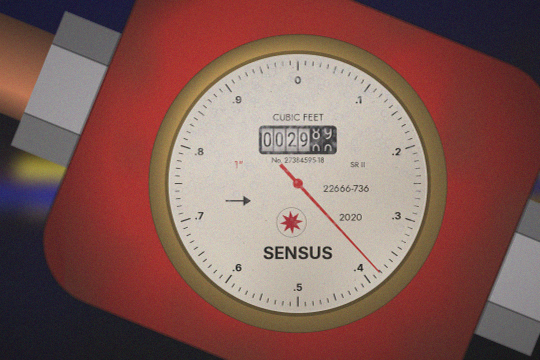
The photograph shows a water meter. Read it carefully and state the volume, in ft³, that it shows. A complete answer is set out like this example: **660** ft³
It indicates **2989.38** ft³
